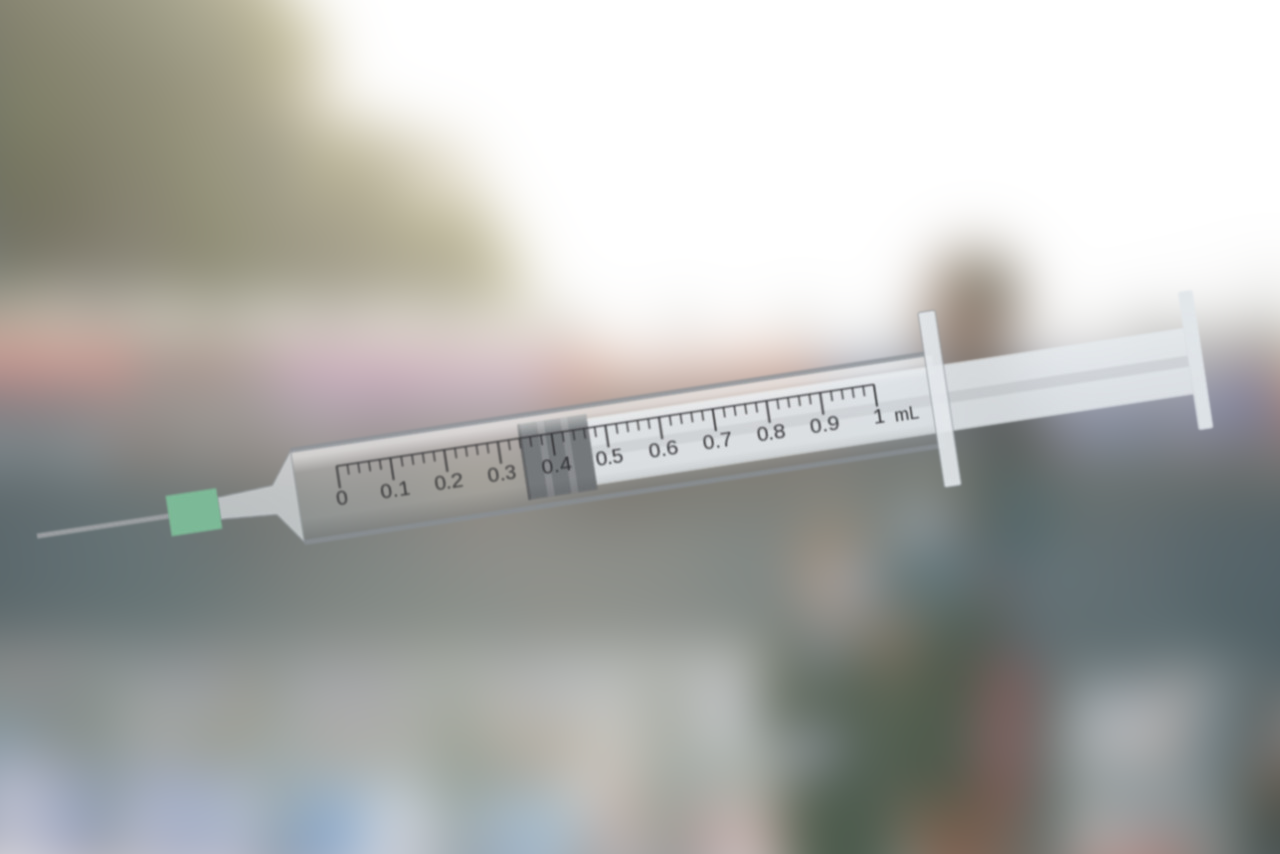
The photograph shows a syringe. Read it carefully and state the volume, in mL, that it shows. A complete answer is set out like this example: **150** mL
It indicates **0.34** mL
